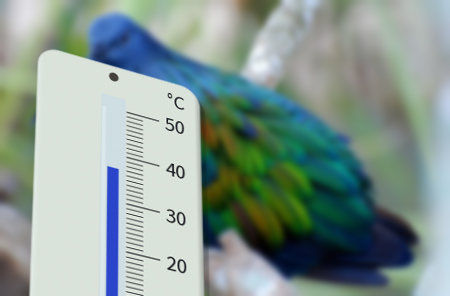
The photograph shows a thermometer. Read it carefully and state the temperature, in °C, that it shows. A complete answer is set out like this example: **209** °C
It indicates **37** °C
